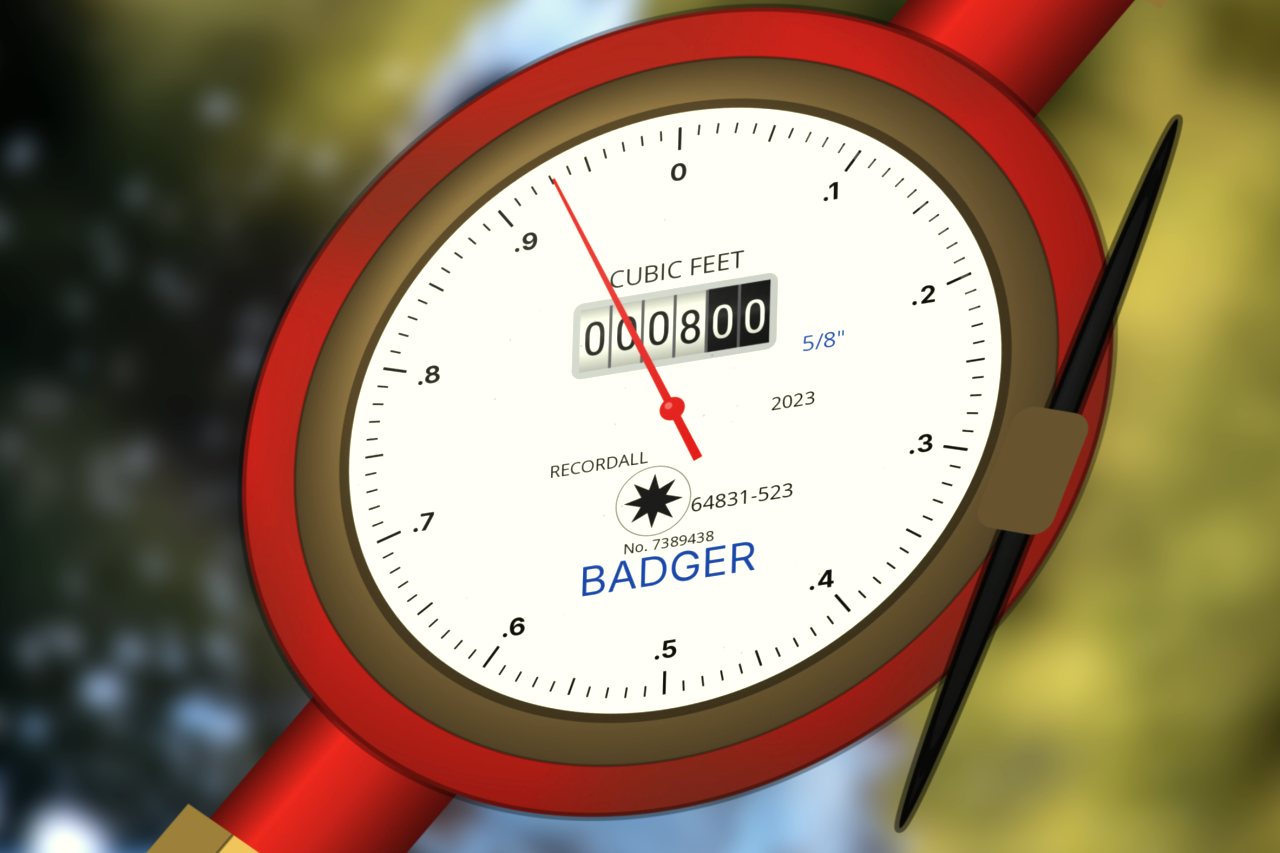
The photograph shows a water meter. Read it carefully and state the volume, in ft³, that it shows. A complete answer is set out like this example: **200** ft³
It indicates **799.93** ft³
